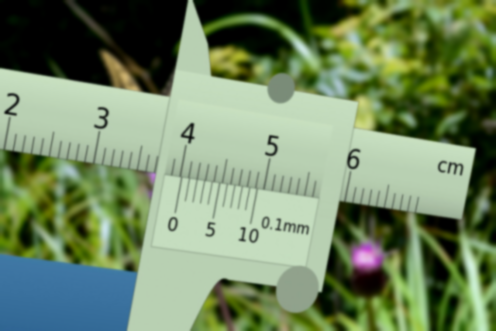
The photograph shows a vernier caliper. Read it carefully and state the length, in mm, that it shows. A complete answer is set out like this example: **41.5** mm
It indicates **40.2** mm
